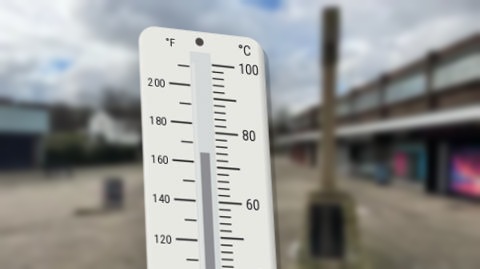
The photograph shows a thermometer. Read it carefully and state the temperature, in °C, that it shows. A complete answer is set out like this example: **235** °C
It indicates **74** °C
